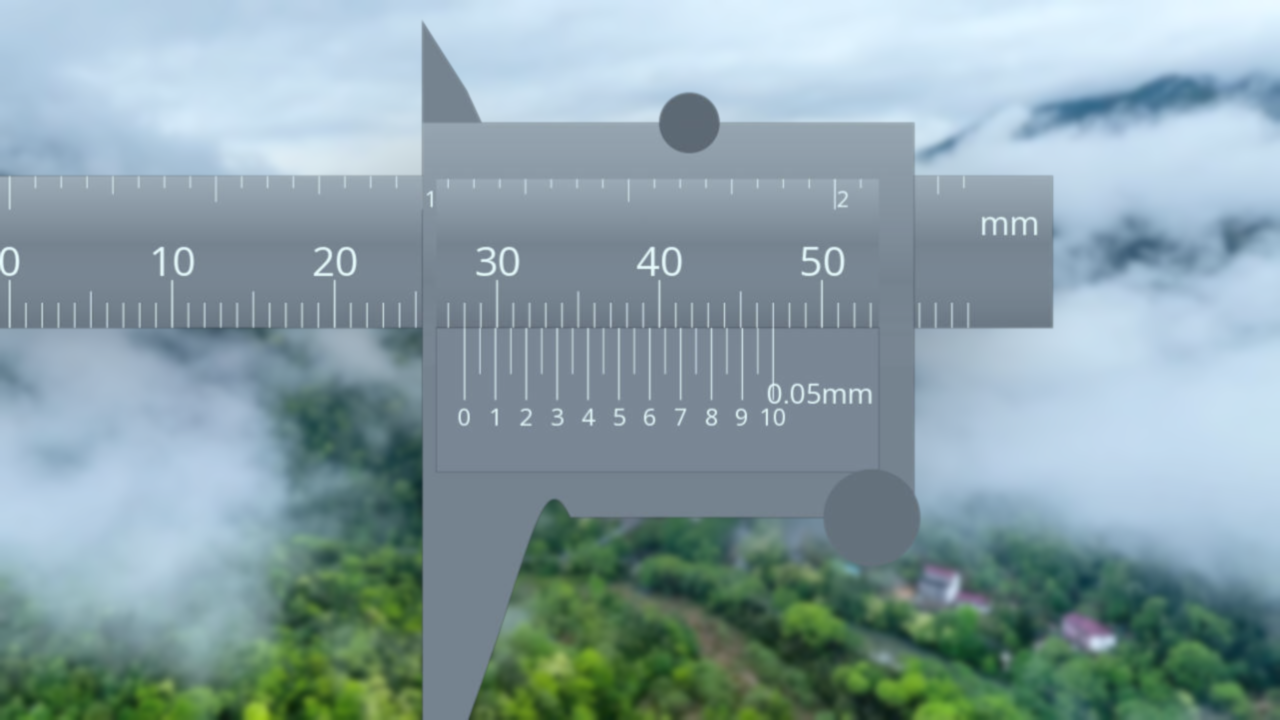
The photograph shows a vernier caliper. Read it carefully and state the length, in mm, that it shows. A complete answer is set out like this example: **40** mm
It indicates **28.0** mm
